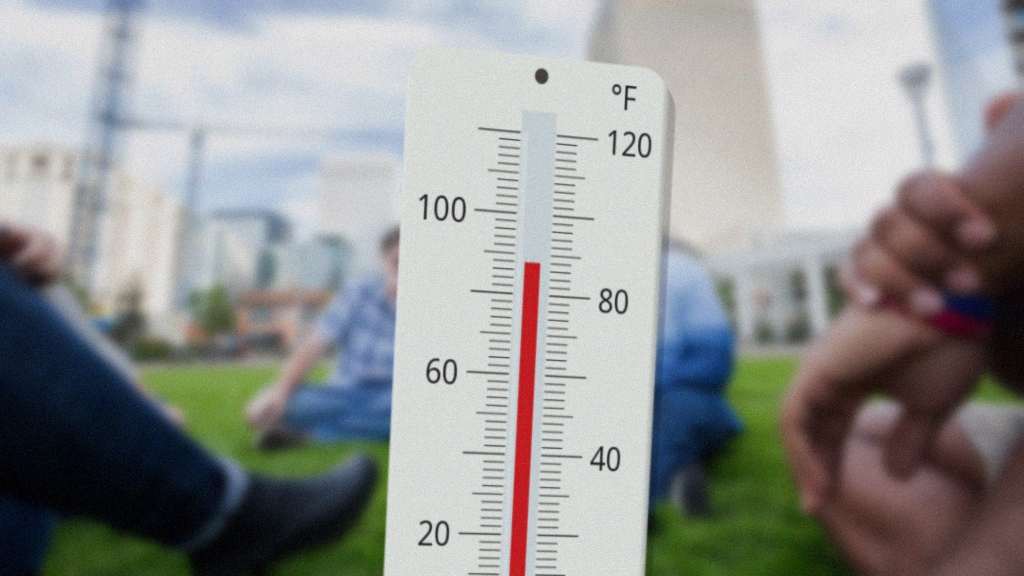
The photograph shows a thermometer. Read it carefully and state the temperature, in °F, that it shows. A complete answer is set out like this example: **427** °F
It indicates **88** °F
